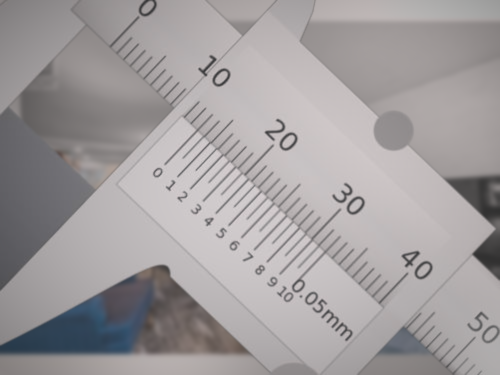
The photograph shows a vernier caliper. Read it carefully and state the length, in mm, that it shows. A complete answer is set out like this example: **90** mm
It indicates **13.0** mm
